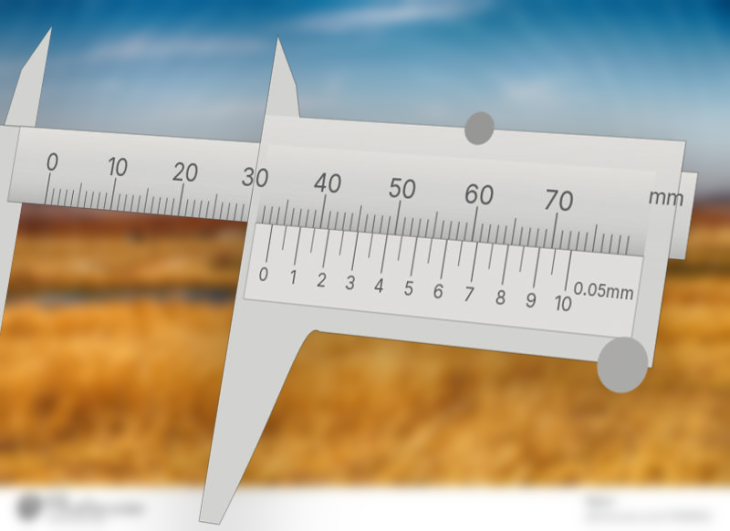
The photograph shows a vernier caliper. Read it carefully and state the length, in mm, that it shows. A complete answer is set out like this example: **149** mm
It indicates **33.4** mm
